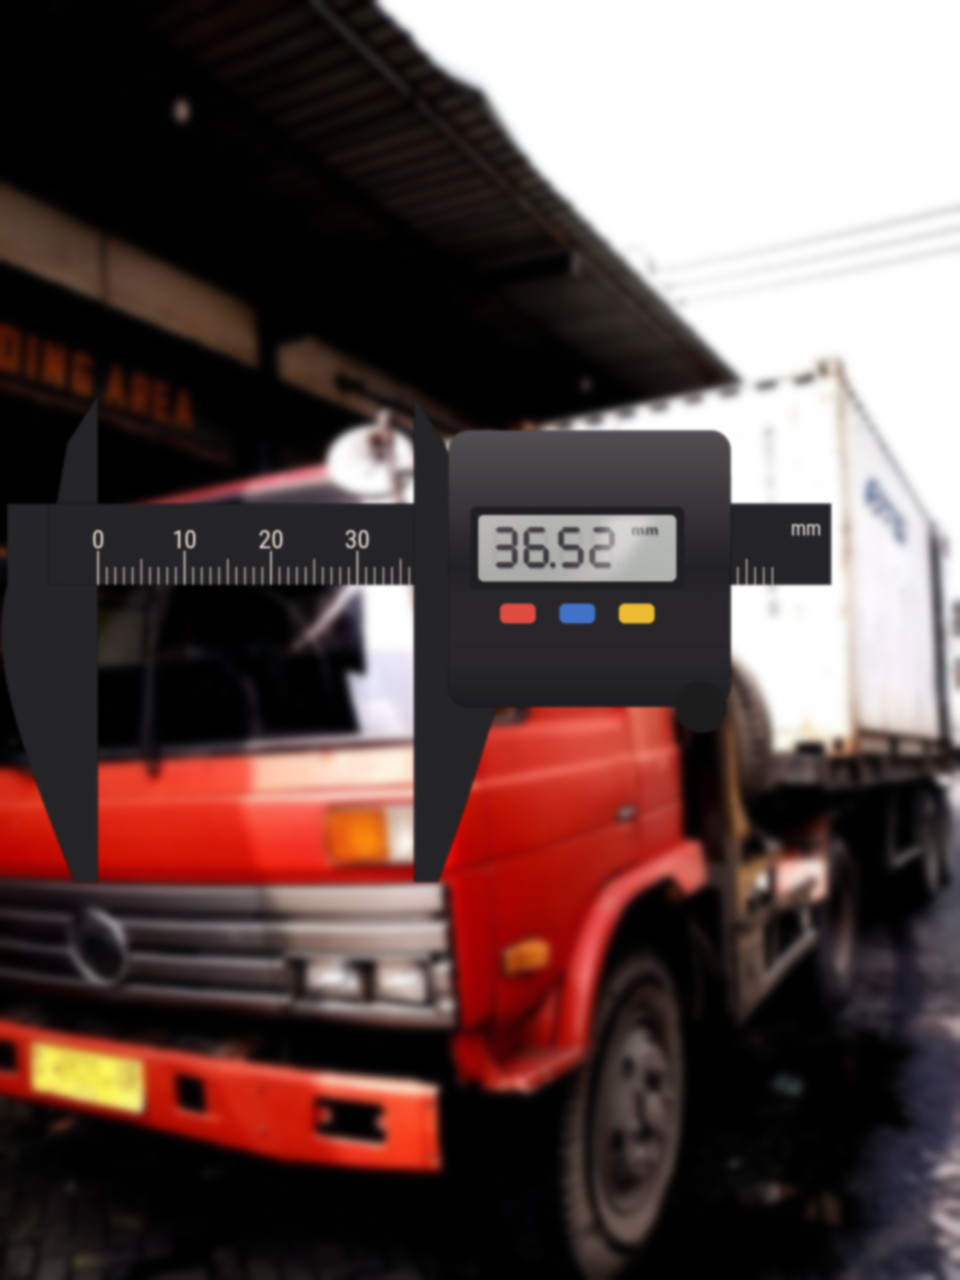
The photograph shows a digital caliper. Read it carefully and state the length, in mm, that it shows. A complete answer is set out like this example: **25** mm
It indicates **36.52** mm
